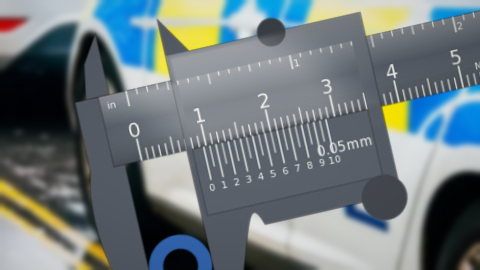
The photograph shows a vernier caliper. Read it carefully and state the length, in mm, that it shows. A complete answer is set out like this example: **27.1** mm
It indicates **9.6** mm
